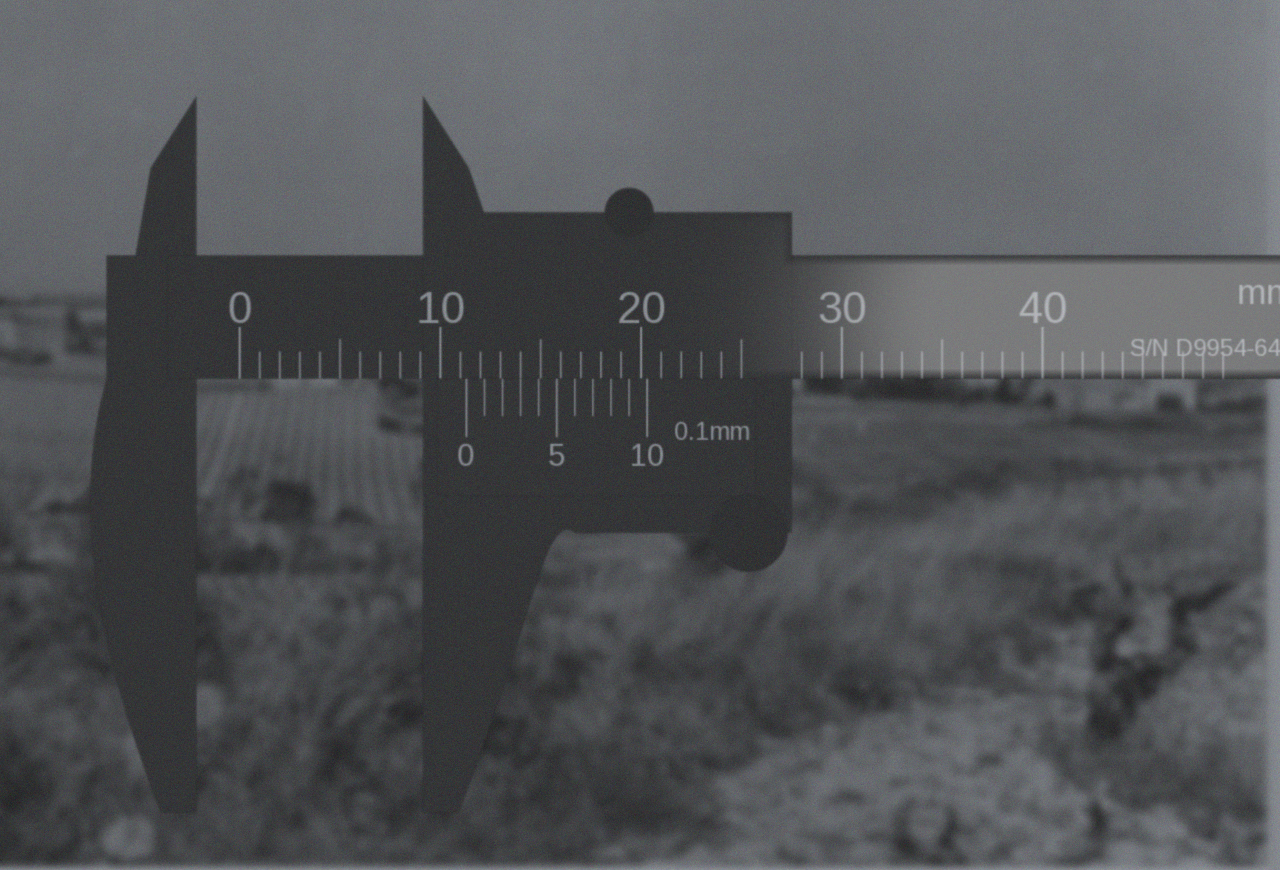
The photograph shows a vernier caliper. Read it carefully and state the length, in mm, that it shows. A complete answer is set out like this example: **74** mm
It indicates **11.3** mm
